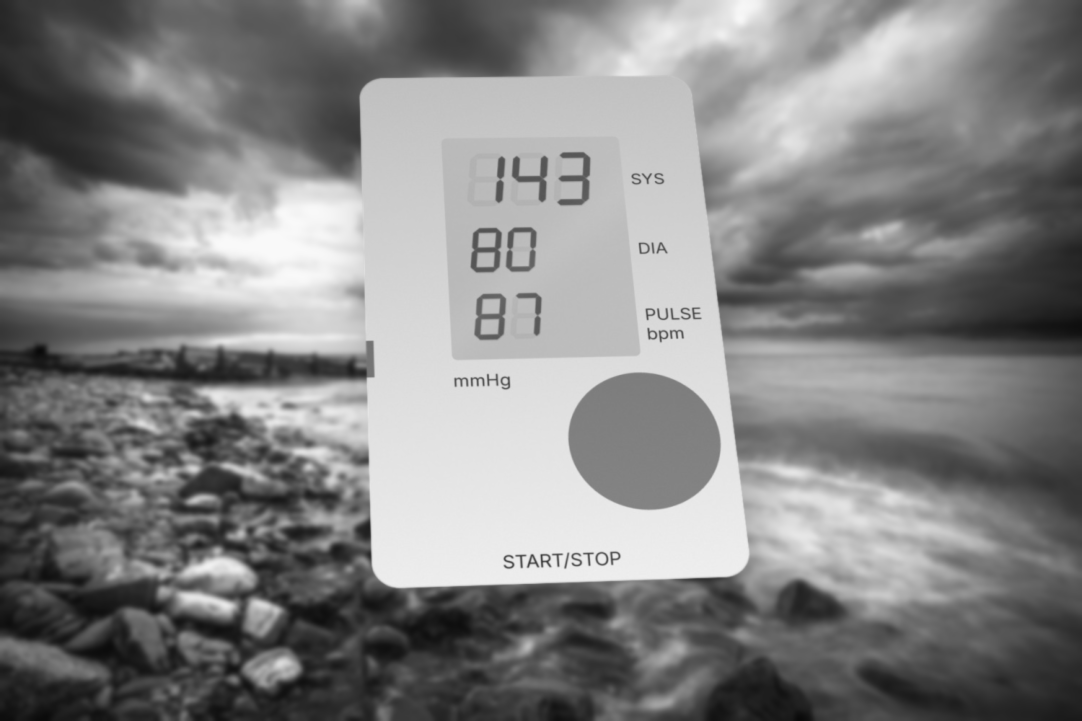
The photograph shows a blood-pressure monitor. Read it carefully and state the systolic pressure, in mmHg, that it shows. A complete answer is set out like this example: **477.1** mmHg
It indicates **143** mmHg
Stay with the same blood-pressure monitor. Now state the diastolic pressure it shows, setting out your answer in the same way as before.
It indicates **80** mmHg
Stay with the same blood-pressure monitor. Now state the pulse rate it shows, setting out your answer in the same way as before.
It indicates **87** bpm
